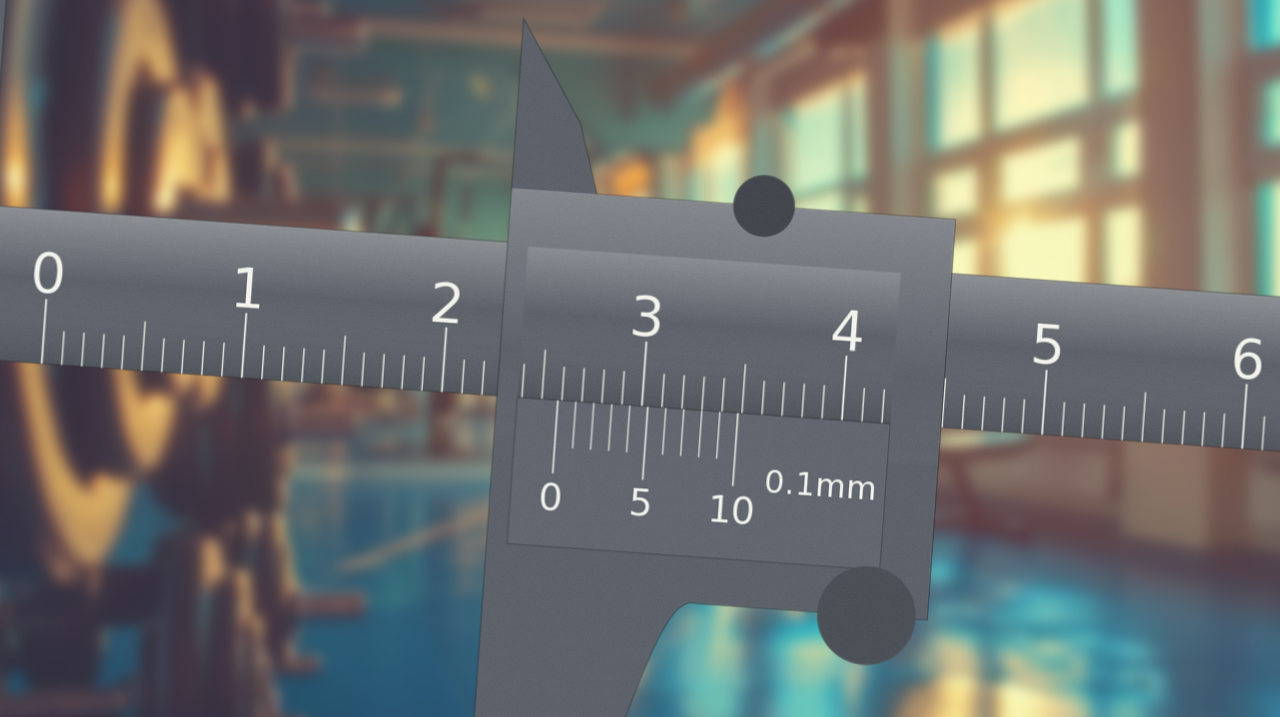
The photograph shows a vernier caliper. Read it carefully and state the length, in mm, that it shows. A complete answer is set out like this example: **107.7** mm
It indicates **25.8** mm
